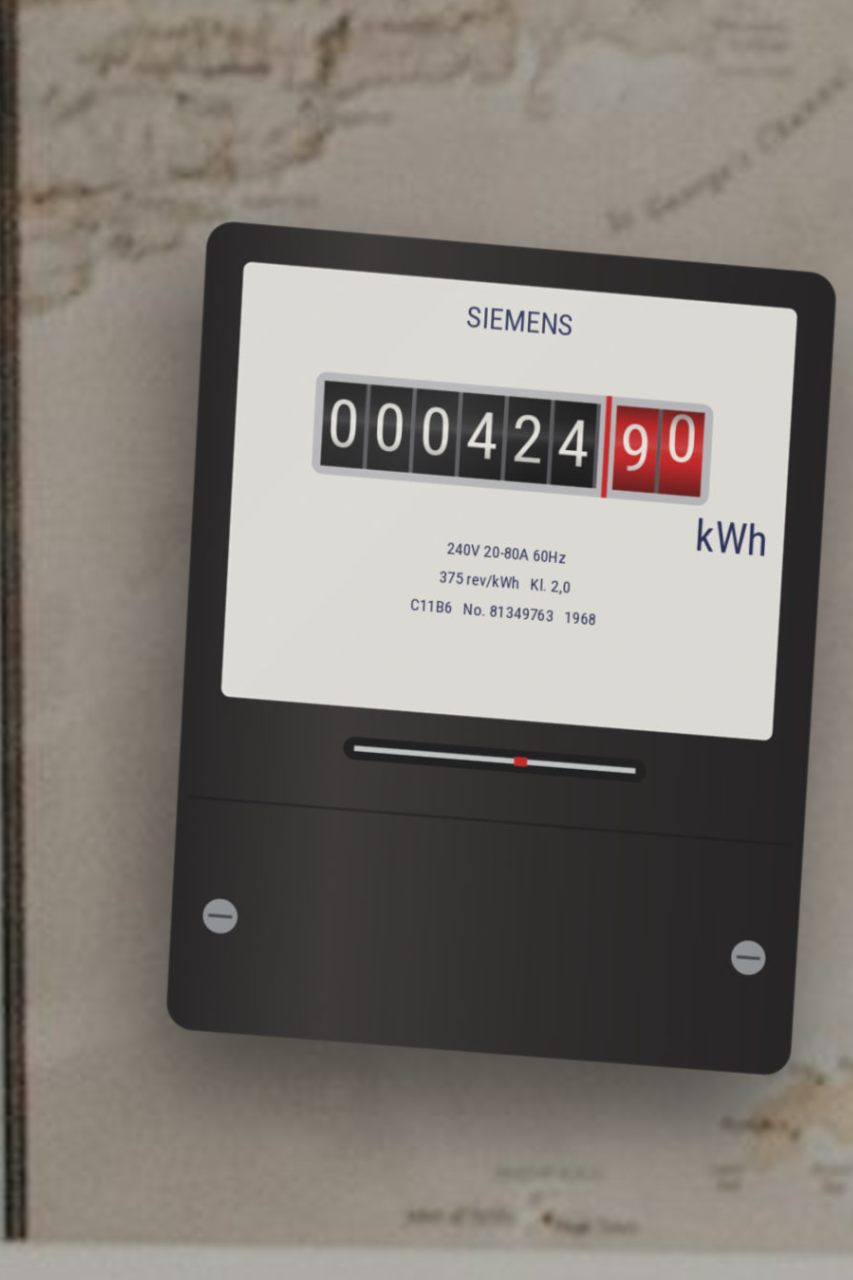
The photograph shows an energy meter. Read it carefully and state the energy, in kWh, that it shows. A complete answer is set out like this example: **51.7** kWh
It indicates **424.90** kWh
